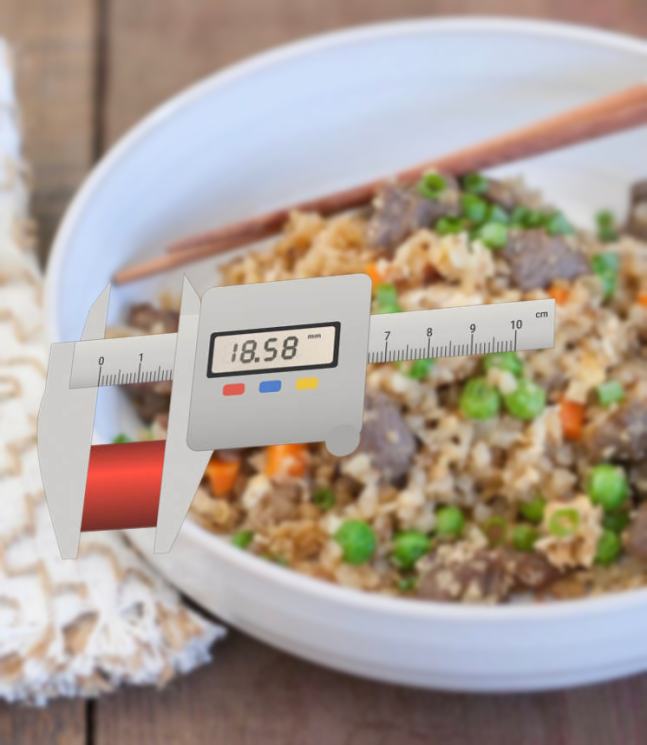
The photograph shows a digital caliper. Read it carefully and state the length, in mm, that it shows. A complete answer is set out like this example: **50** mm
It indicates **18.58** mm
